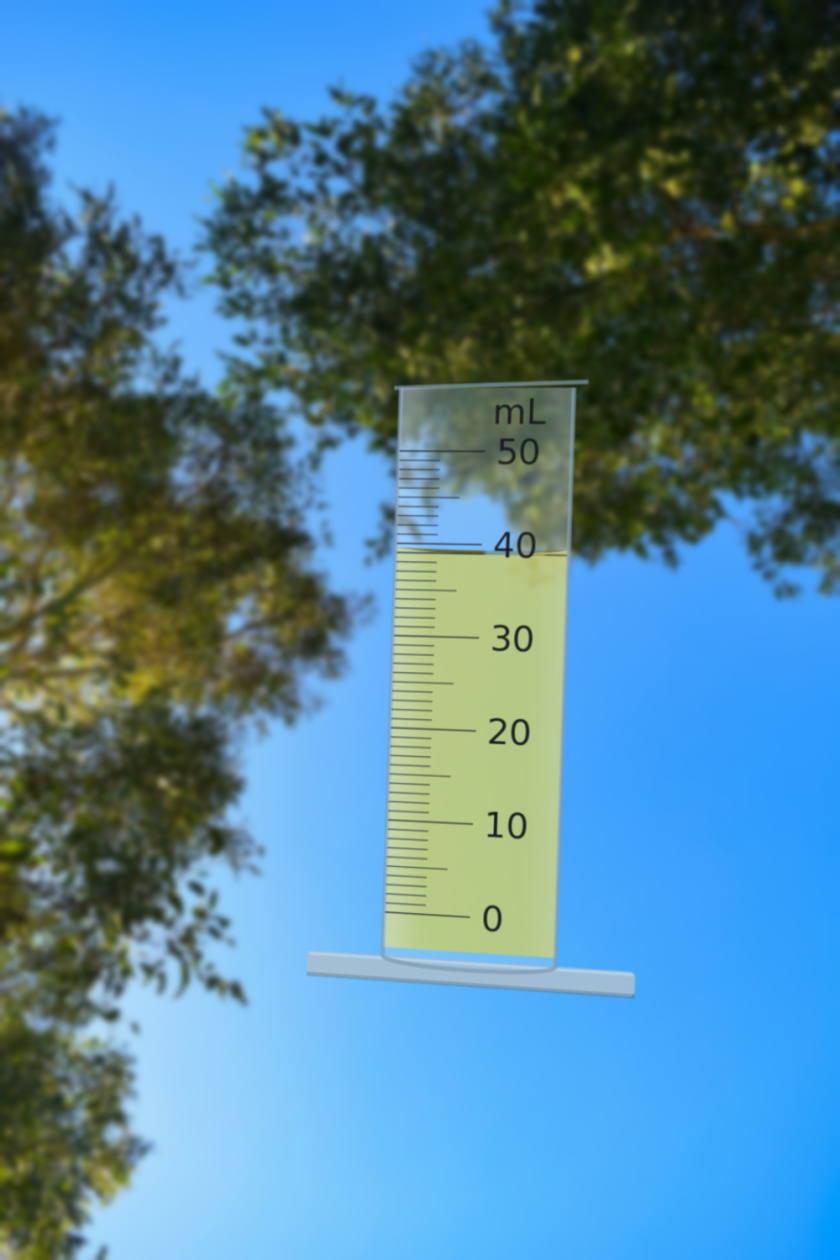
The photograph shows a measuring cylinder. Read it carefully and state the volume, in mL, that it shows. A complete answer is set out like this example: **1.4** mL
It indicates **39** mL
